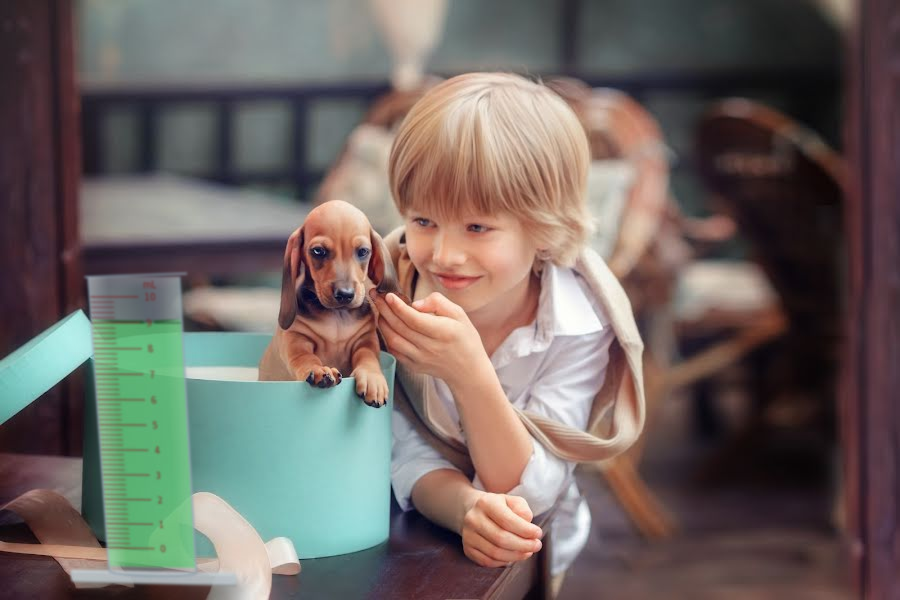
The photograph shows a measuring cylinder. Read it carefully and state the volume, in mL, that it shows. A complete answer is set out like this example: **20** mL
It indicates **9** mL
